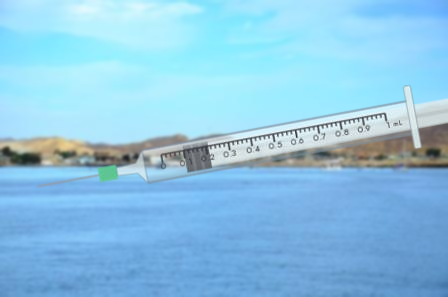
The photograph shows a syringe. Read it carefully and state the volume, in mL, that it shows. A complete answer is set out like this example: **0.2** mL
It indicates **0.1** mL
